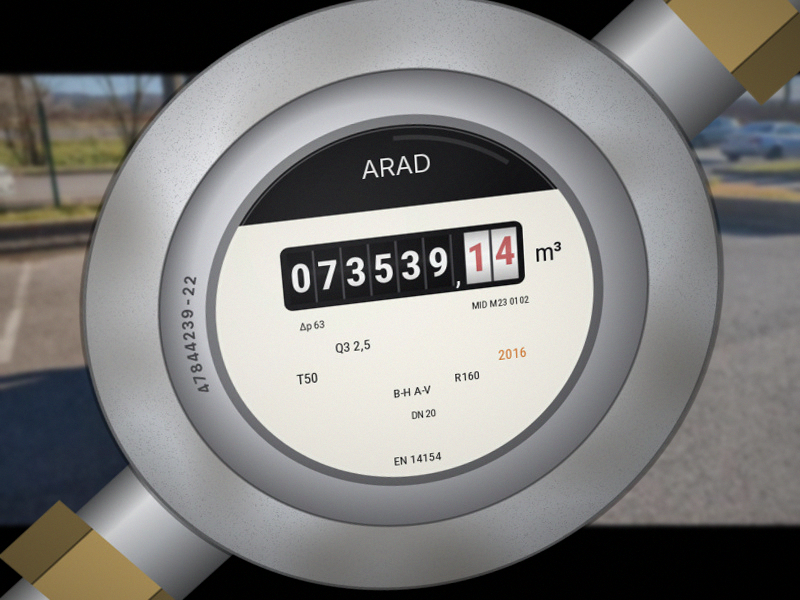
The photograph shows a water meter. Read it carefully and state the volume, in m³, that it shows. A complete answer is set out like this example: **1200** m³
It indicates **73539.14** m³
